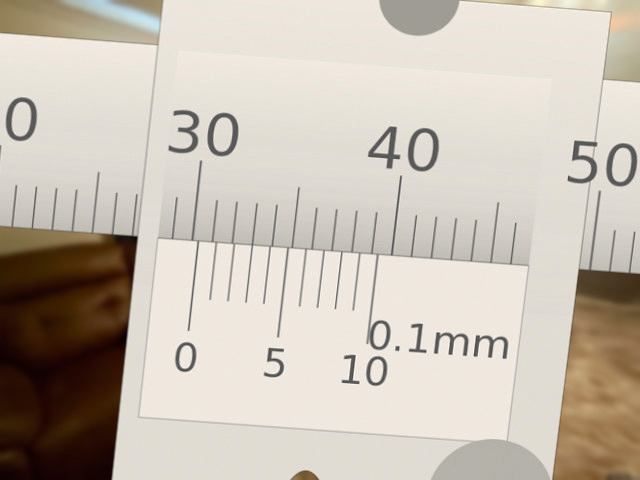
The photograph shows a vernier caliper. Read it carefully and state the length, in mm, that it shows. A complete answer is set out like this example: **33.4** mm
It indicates **30.3** mm
